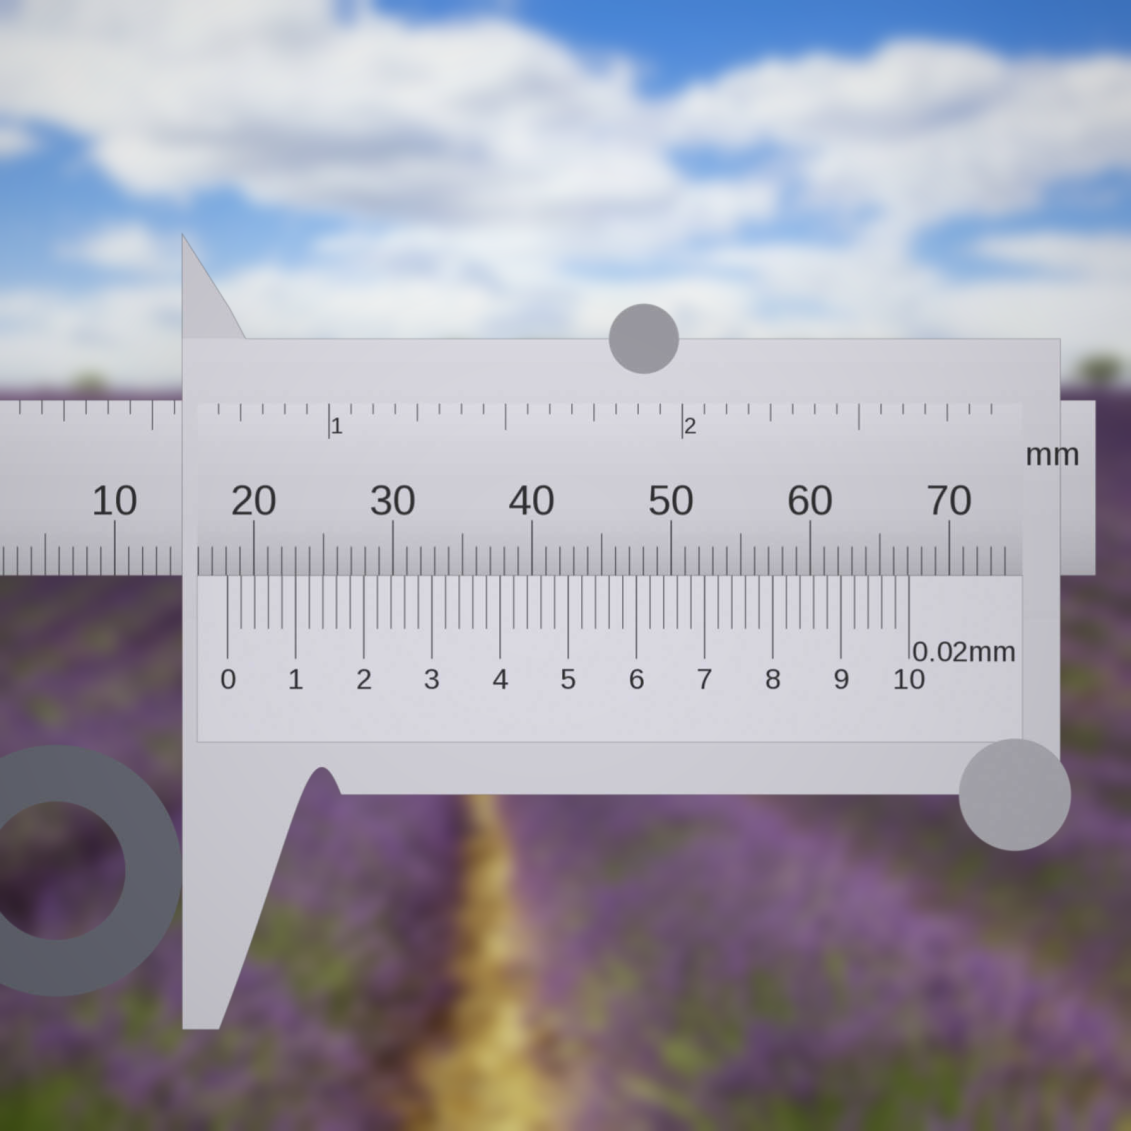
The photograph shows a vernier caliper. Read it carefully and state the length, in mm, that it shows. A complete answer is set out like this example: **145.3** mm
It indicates **18.1** mm
